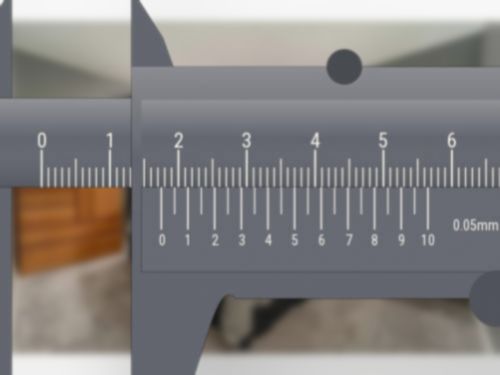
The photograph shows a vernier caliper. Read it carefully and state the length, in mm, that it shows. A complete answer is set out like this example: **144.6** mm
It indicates **17.5** mm
